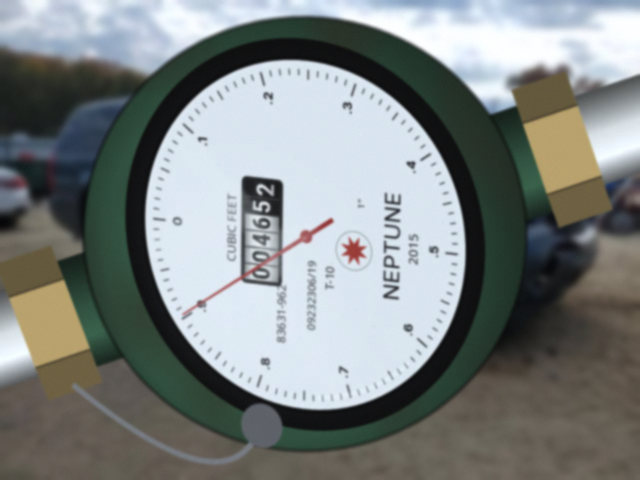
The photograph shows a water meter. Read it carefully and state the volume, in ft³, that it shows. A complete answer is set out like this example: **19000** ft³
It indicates **4651.90** ft³
